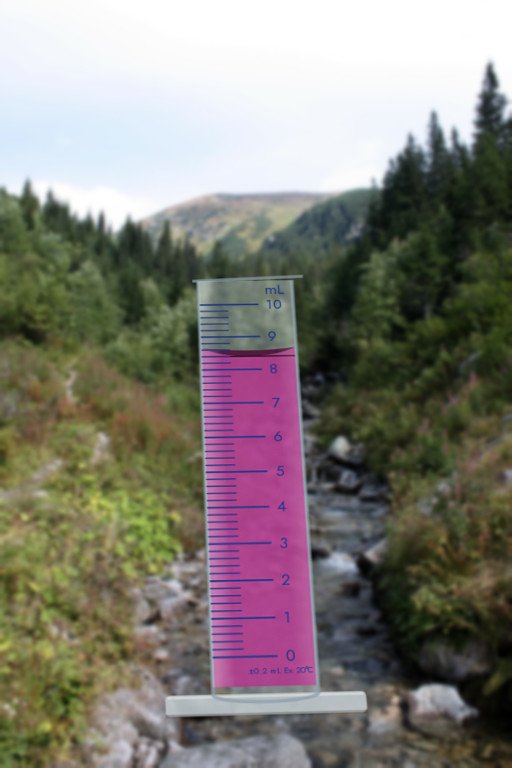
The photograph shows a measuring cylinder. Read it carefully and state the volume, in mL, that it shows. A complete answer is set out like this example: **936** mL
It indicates **8.4** mL
